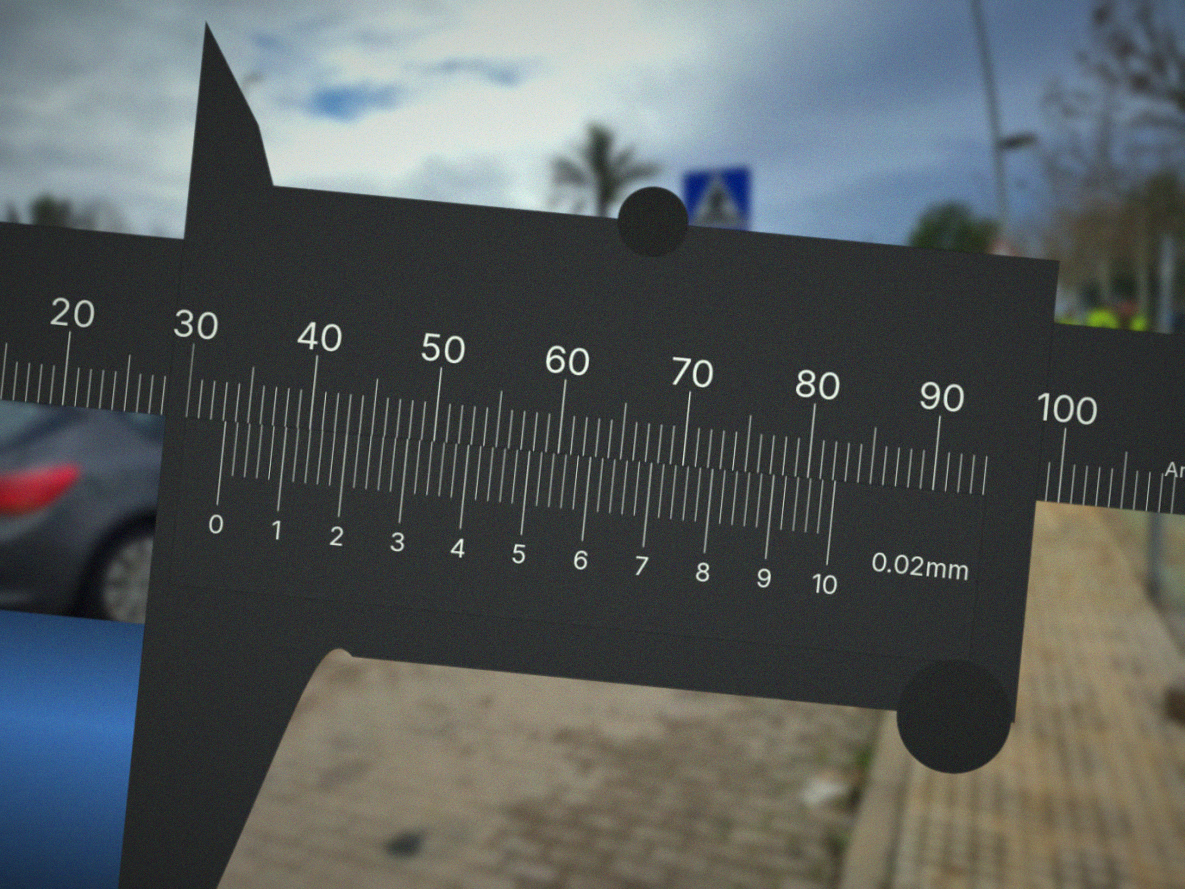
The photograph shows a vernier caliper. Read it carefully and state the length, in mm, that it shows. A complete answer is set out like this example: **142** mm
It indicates **33.2** mm
